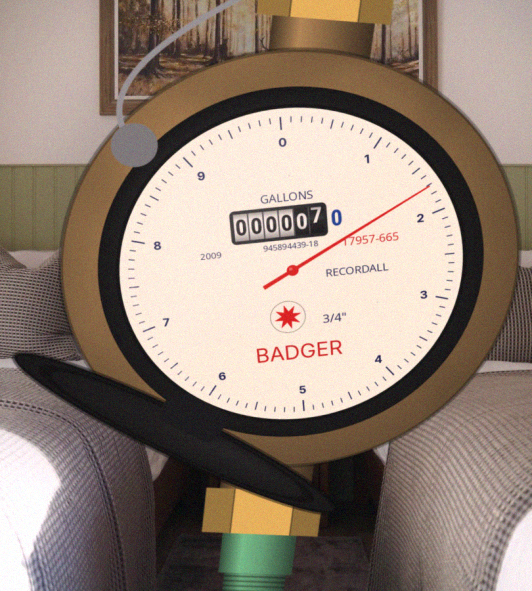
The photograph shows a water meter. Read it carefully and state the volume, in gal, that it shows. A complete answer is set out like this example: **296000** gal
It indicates **71.7** gal
